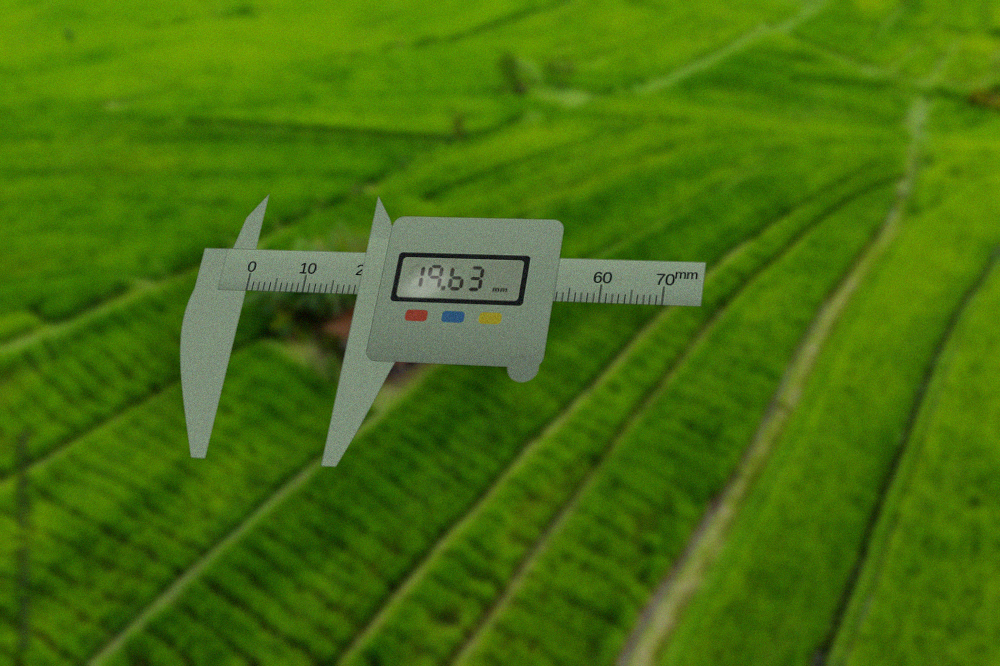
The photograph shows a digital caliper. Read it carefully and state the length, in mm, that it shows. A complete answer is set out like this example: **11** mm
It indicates **19.63** mm
